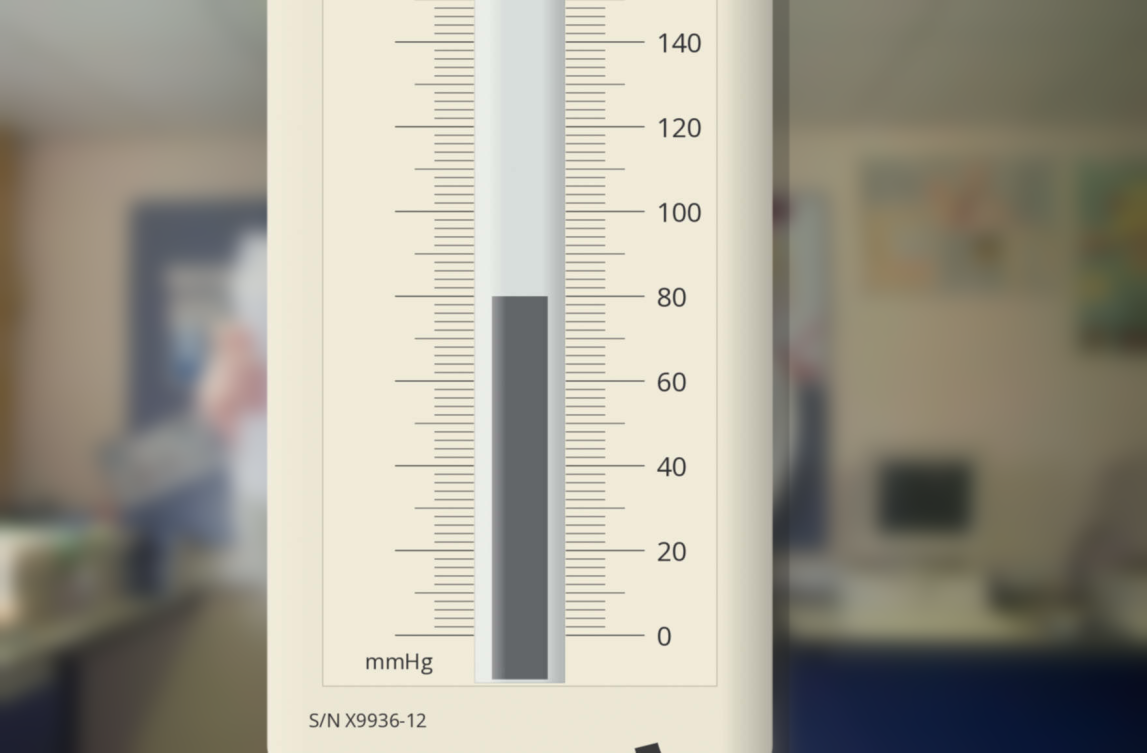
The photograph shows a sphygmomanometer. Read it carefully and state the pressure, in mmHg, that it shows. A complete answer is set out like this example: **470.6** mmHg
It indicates **80** mmHg
